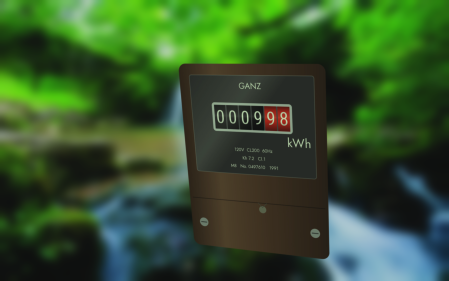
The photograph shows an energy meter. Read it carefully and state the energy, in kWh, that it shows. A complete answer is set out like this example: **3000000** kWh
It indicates **9.98** kWh
